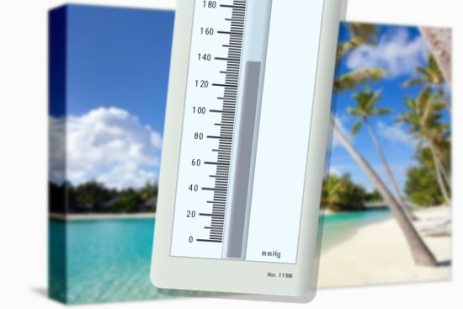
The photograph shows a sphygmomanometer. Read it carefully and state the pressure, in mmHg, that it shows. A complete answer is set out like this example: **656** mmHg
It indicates **140** mmHg
